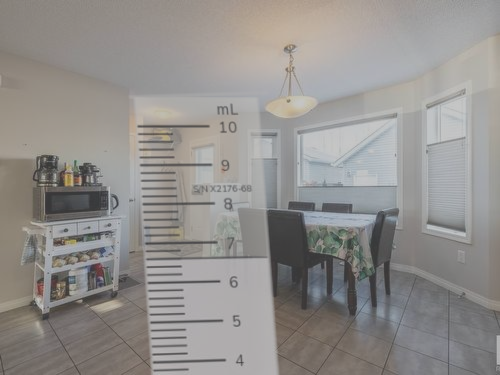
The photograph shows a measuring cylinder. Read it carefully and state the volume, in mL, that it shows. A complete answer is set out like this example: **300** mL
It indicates **6.6** mL
